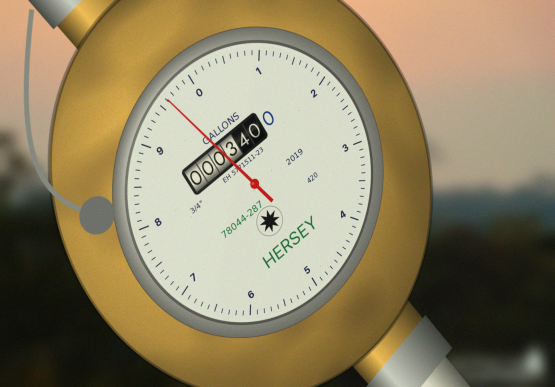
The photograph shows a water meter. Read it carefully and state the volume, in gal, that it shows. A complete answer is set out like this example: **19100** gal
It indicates **3399.6** gal
